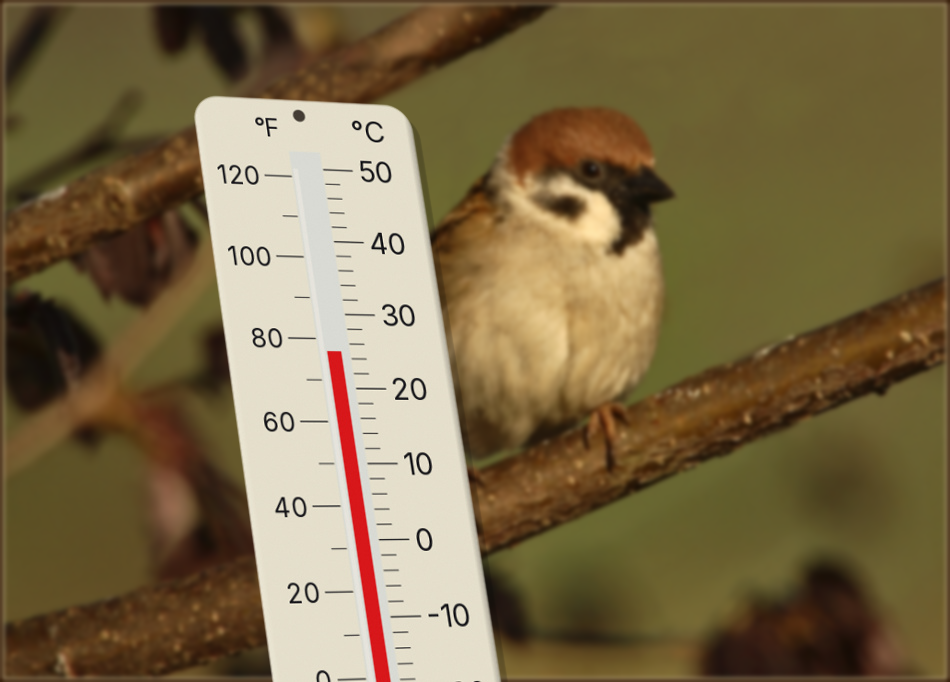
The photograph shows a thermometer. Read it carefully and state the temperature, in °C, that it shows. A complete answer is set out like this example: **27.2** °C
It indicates **25** °C
